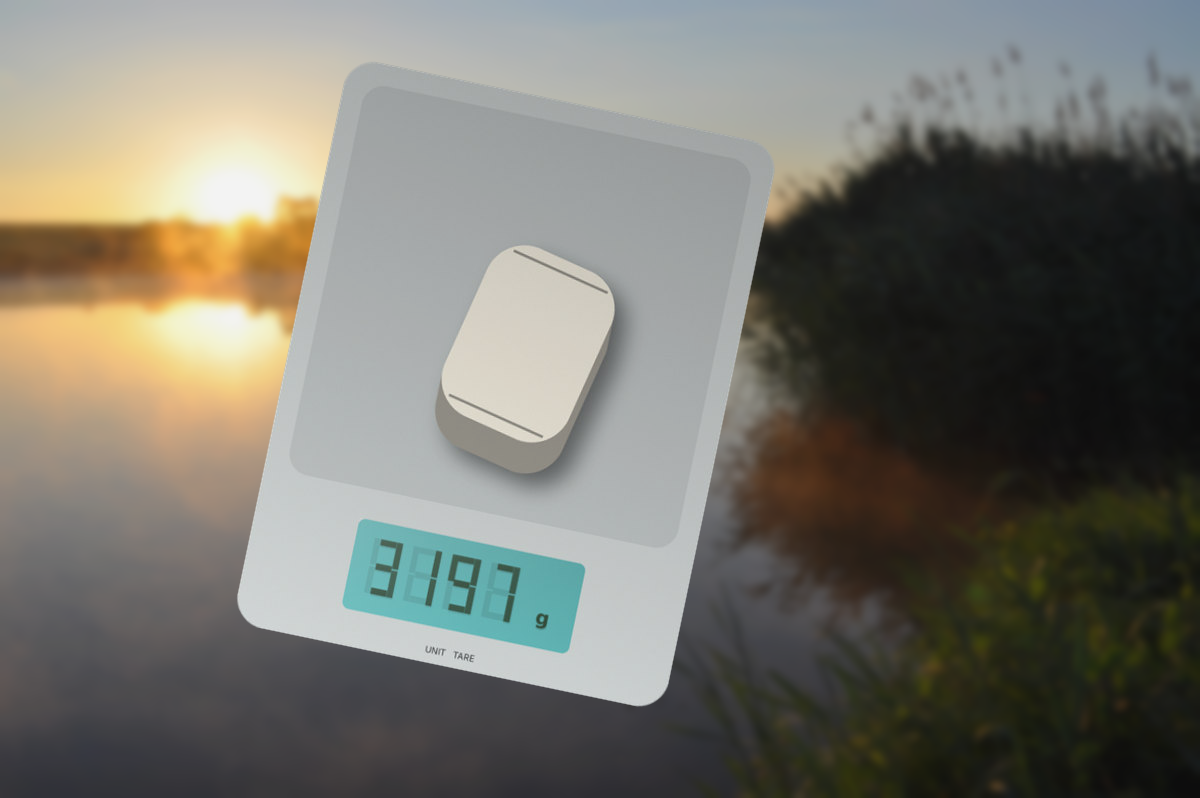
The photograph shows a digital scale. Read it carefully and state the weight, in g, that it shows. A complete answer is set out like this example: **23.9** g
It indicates **3197** g
